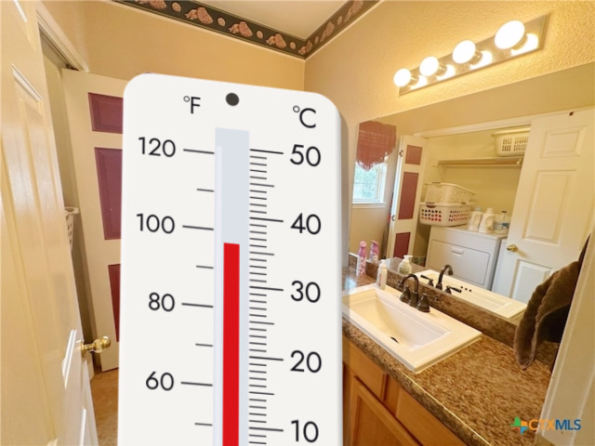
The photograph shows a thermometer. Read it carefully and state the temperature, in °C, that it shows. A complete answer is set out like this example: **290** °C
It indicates **36** °C
